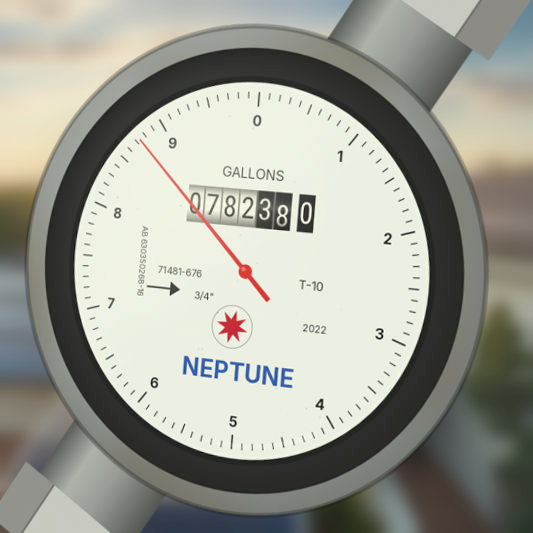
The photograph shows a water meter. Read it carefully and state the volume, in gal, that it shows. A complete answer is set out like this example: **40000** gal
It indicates **782378.7** gal
